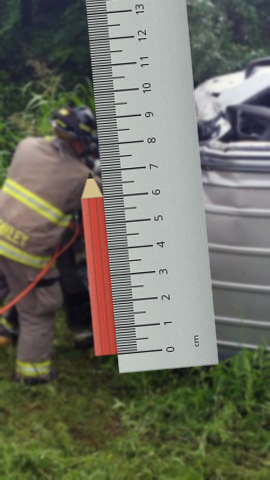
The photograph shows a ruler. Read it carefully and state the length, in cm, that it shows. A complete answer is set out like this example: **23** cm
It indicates **7** cm
